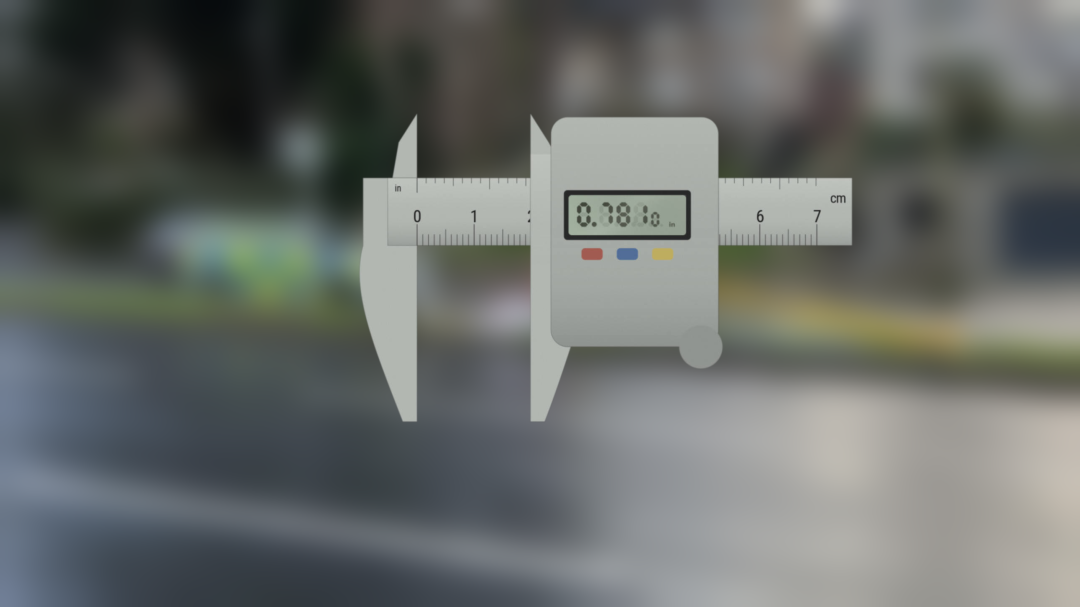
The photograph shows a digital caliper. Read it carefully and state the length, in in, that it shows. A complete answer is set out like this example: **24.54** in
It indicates **0.7810** in
